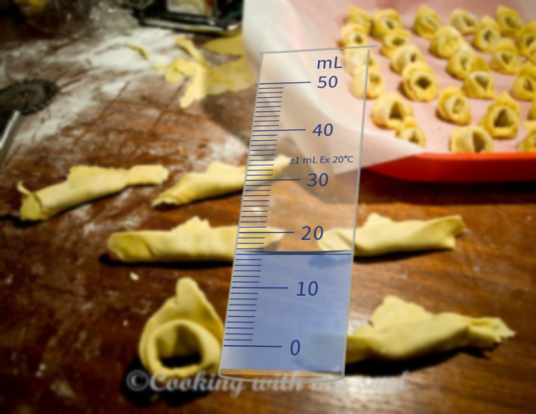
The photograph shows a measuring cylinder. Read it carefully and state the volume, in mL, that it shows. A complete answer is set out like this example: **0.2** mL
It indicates **16** mL
